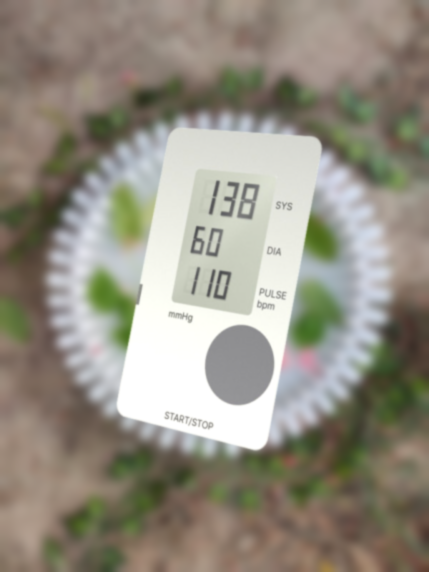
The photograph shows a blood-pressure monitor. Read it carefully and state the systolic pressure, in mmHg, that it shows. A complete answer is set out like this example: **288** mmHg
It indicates **138** mmHg
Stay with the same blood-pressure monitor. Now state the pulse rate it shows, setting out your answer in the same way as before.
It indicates **110** bpm
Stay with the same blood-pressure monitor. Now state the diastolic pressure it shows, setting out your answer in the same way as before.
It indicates **60** mmHg
